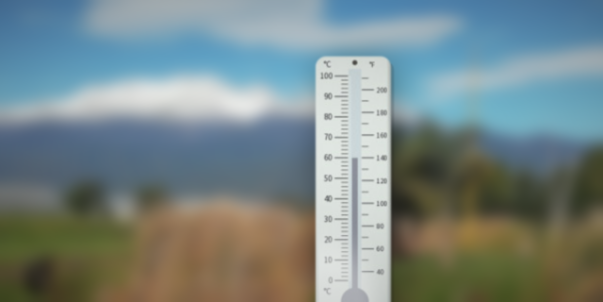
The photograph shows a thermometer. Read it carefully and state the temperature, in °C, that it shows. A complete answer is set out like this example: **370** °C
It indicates **60** °C
